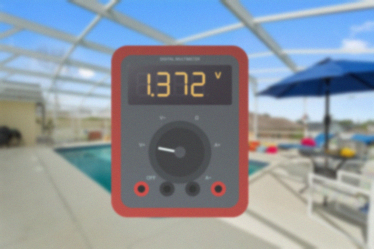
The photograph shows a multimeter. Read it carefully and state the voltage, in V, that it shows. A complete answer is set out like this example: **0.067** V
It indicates **1.372** V
